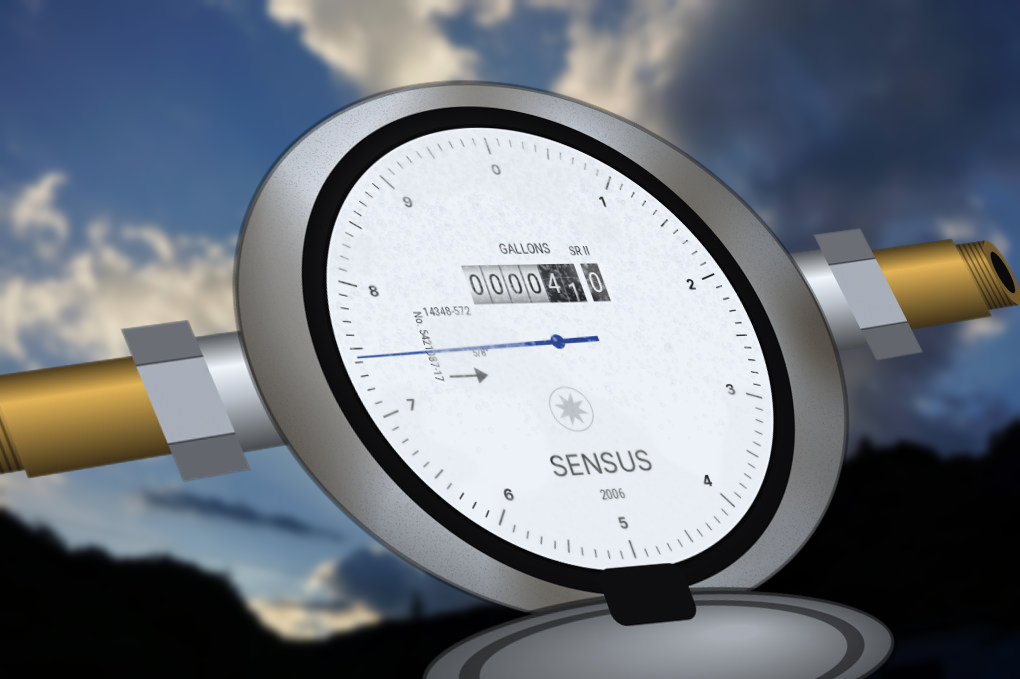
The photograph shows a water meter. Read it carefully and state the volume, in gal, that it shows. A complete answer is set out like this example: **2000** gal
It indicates **407.4** gal
